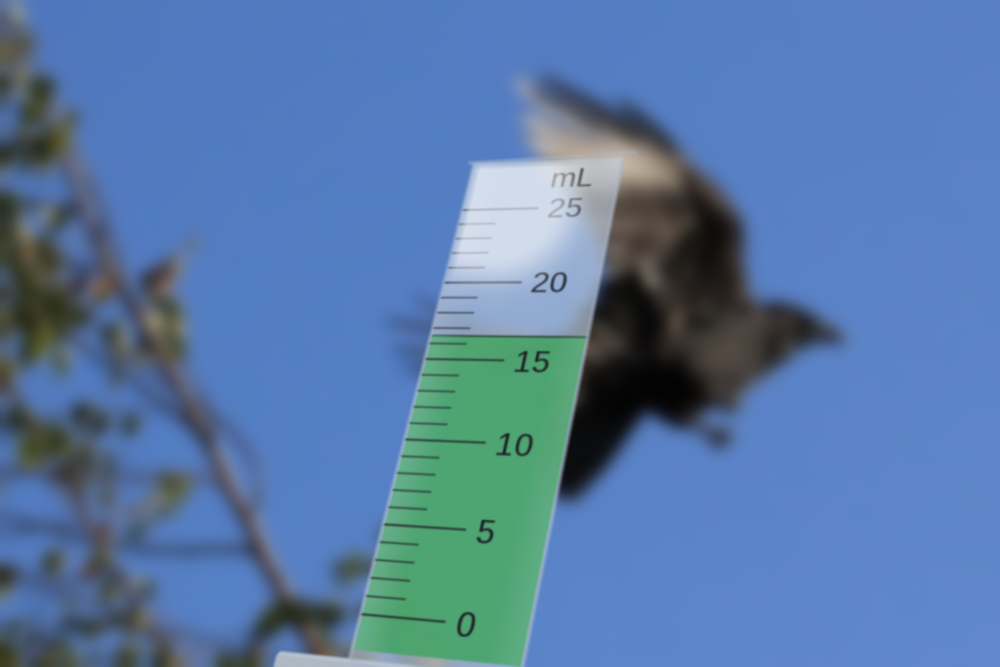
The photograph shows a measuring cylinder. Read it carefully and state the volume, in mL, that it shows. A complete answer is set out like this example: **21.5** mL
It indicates **16.5** mL
